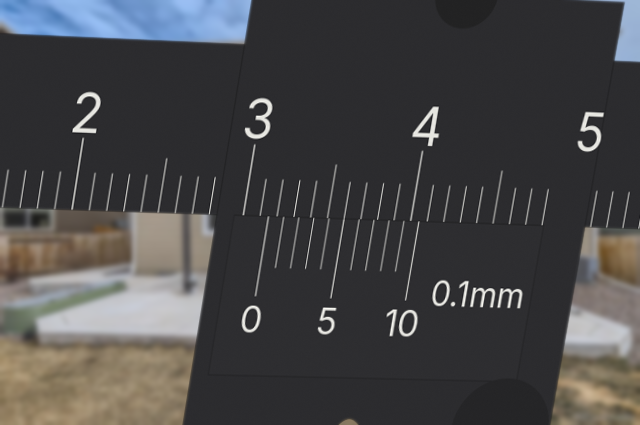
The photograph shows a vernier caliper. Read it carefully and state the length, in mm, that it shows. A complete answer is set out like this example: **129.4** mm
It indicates **31.5** mm
